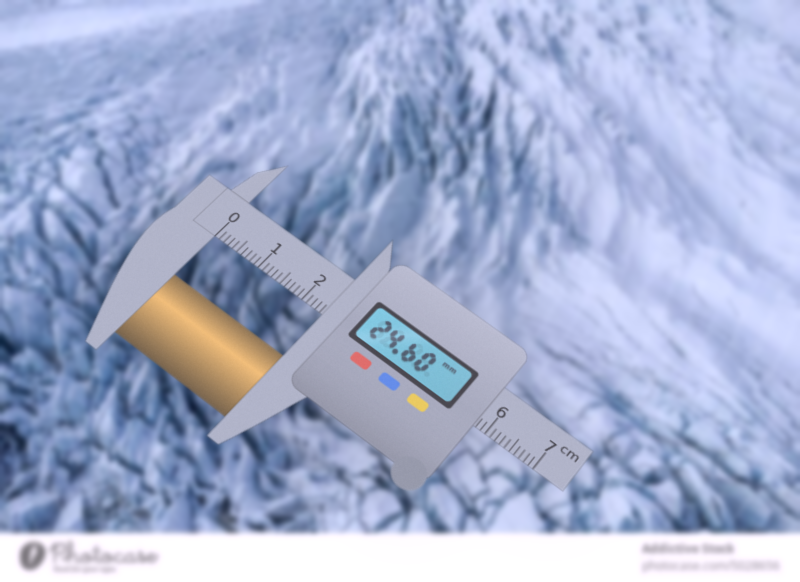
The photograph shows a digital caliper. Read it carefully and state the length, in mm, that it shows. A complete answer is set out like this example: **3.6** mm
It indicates **24.60** mm
